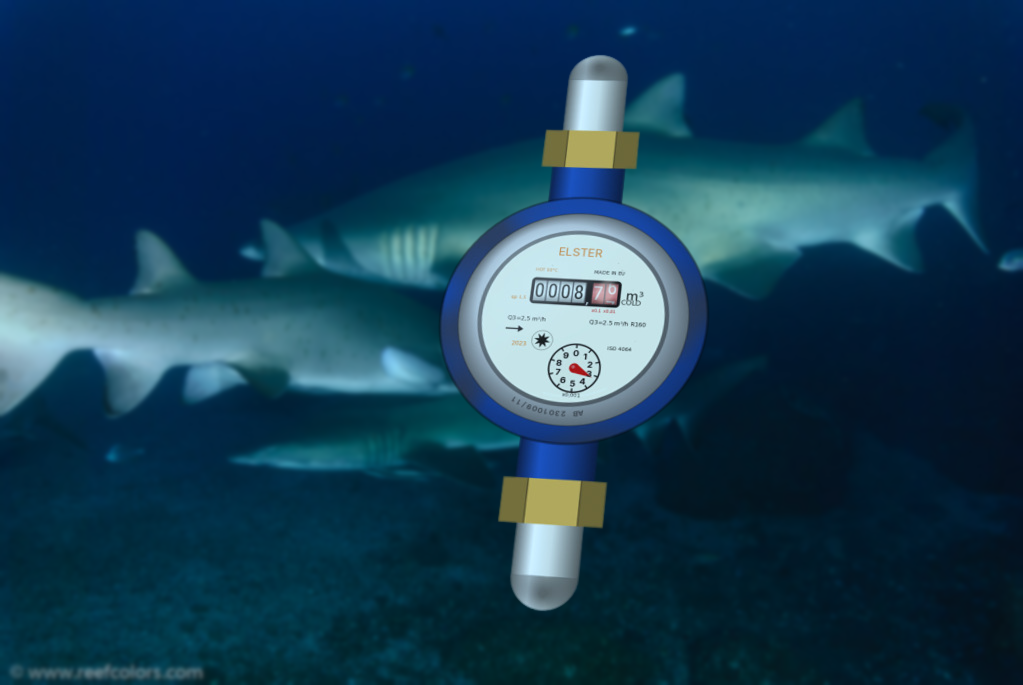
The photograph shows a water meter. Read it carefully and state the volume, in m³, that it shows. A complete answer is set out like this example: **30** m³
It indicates **8.763** m³
